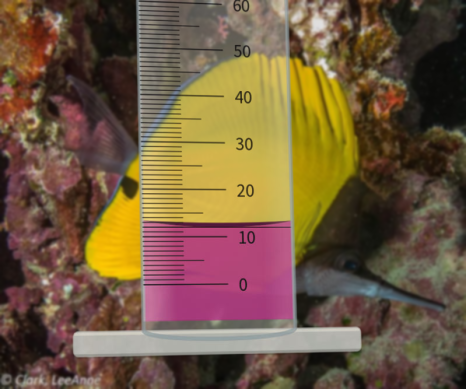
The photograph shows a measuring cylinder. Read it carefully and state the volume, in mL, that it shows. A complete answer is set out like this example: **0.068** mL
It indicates **12** mL
